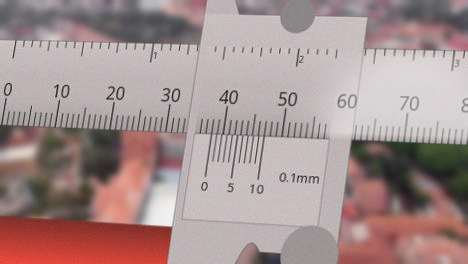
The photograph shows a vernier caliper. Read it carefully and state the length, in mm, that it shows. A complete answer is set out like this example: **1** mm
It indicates **38.0** mm
